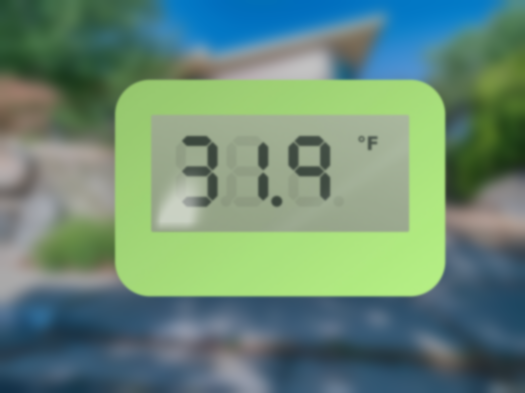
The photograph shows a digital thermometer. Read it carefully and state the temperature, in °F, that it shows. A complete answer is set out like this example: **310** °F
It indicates **31.9** °F
